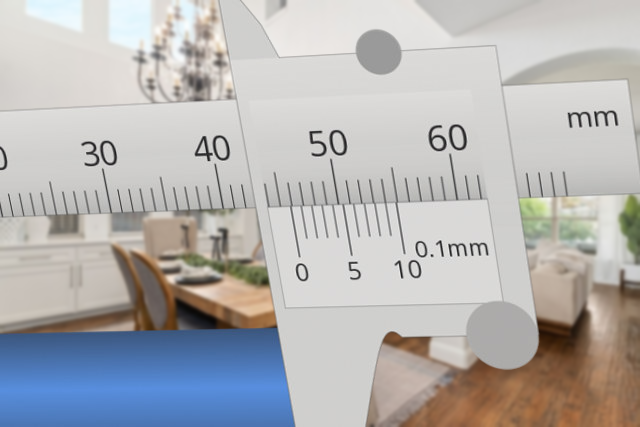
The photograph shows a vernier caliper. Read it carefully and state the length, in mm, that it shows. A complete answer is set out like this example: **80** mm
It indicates **45.9** mm
